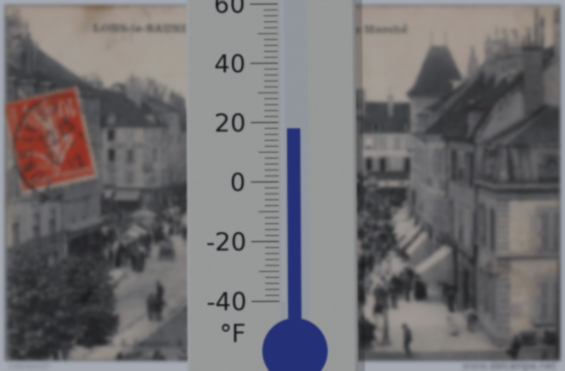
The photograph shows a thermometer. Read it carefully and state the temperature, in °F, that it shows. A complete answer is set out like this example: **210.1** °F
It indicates **18** °F
